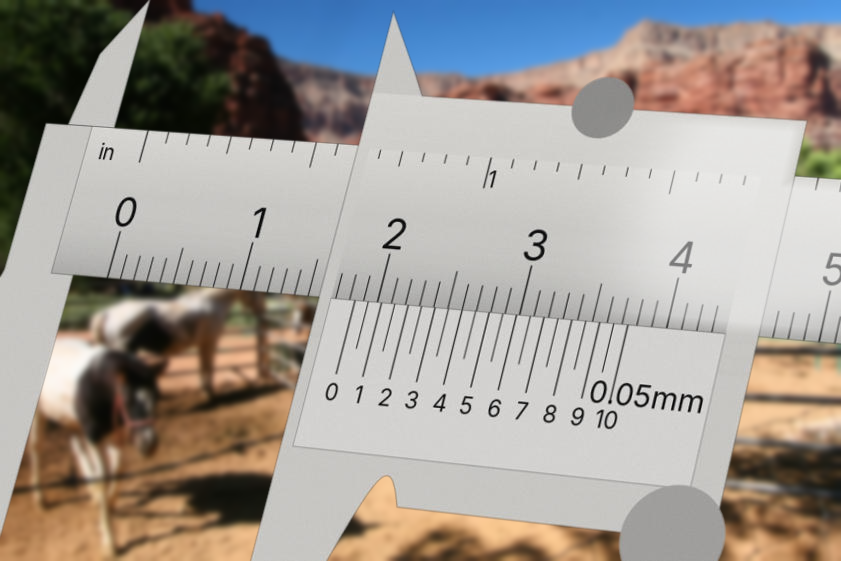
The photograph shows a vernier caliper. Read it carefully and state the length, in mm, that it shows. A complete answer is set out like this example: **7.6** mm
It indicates **18.4** mm
